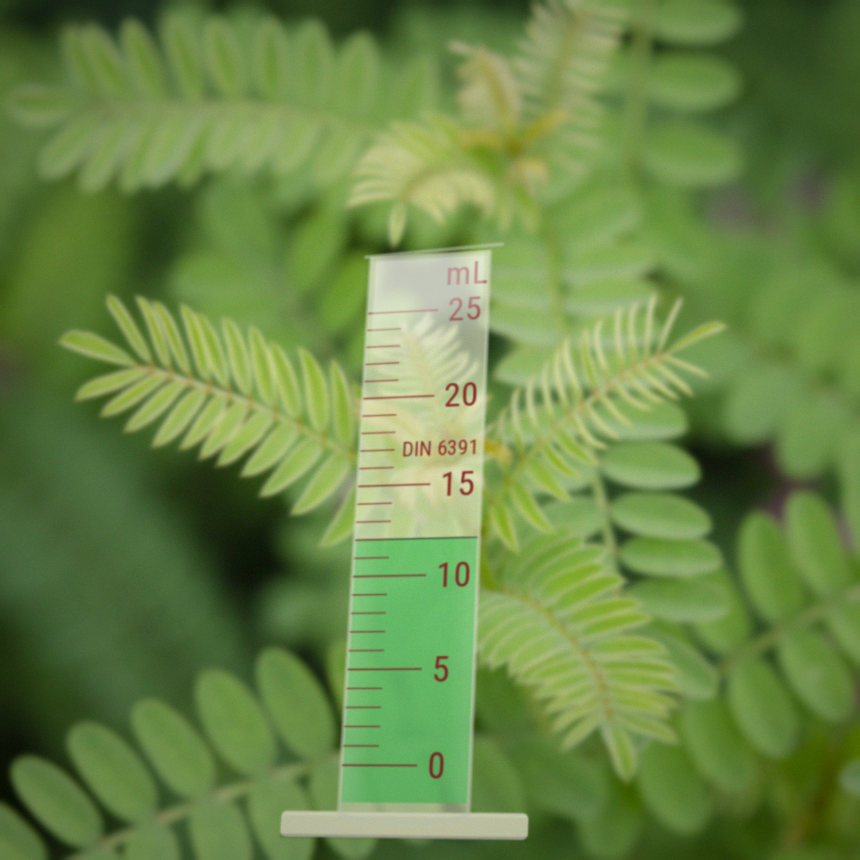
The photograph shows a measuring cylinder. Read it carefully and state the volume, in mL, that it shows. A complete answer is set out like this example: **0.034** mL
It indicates **12** mL
